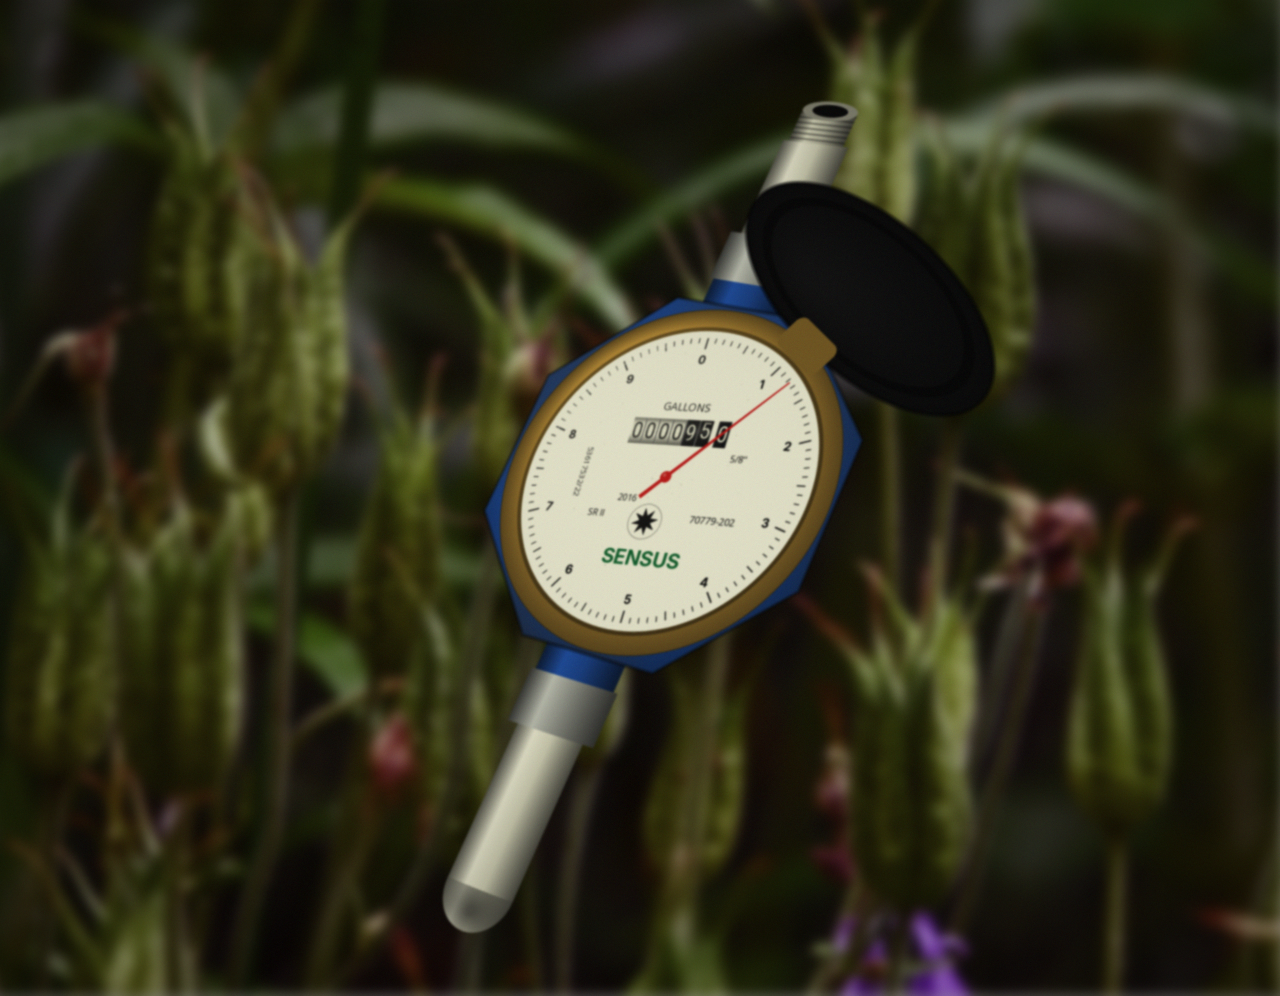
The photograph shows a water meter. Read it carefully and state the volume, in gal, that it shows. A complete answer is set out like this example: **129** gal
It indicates **951.2** gal
